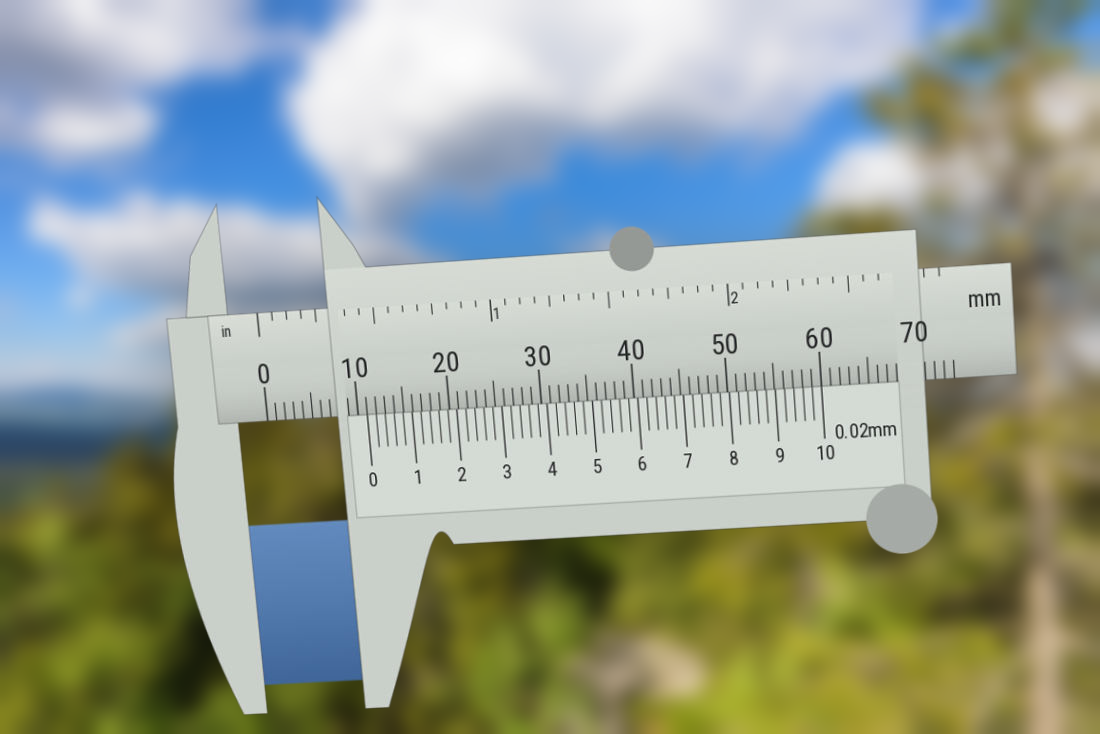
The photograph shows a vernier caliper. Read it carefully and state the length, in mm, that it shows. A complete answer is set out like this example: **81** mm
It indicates **11.0** mm
